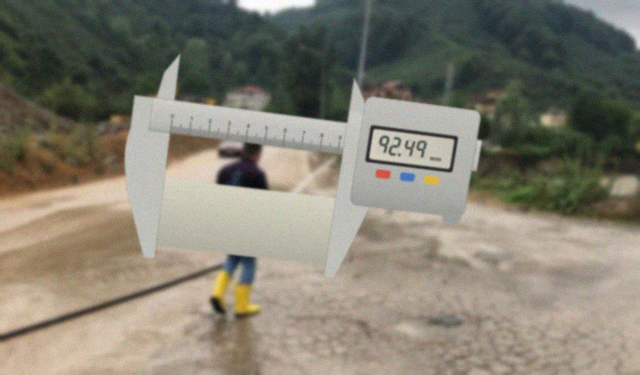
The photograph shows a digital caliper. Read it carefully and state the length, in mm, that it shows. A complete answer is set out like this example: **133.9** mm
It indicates **92.49** mm
